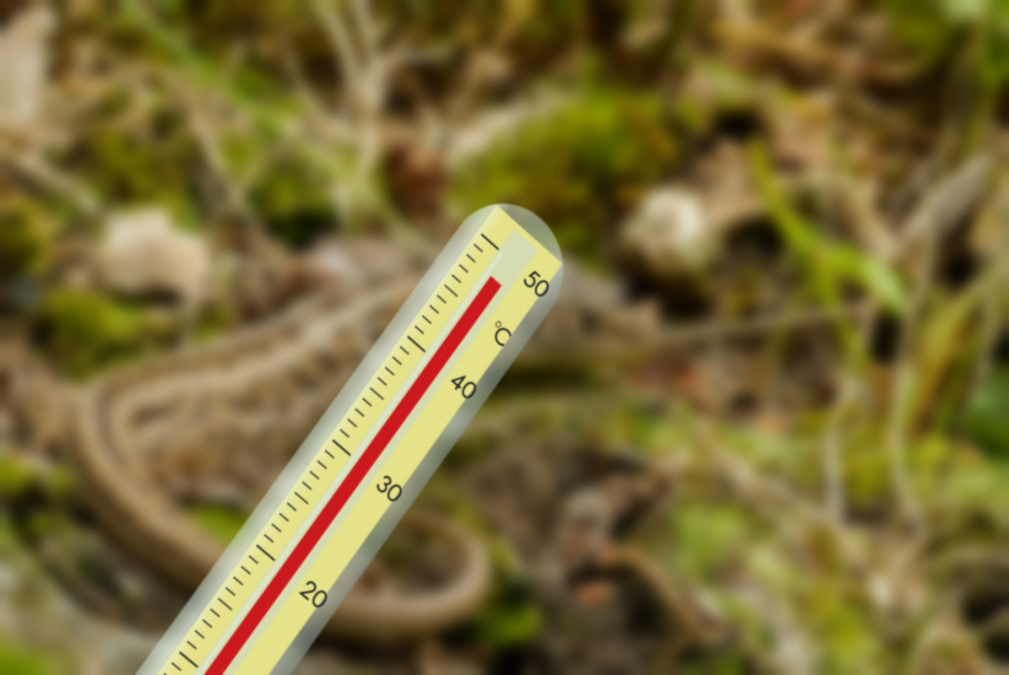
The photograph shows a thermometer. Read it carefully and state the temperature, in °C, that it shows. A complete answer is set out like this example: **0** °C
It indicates **48** °C
